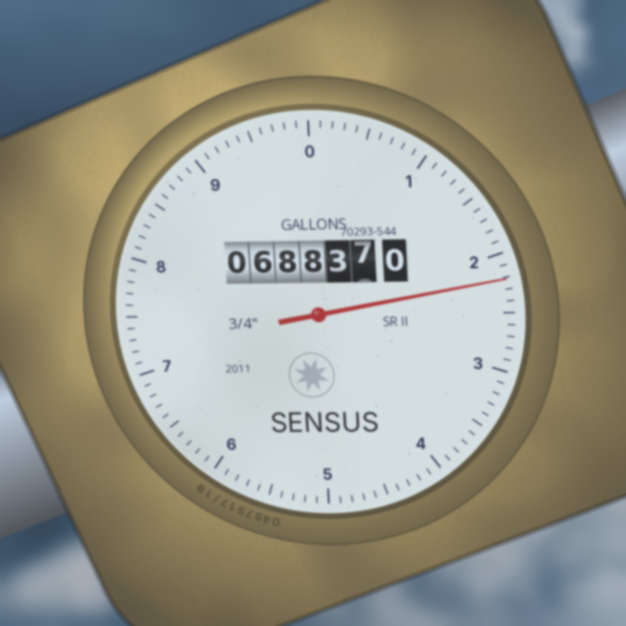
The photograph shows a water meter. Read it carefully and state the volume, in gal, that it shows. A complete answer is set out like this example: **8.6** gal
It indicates **688372.2** gal
